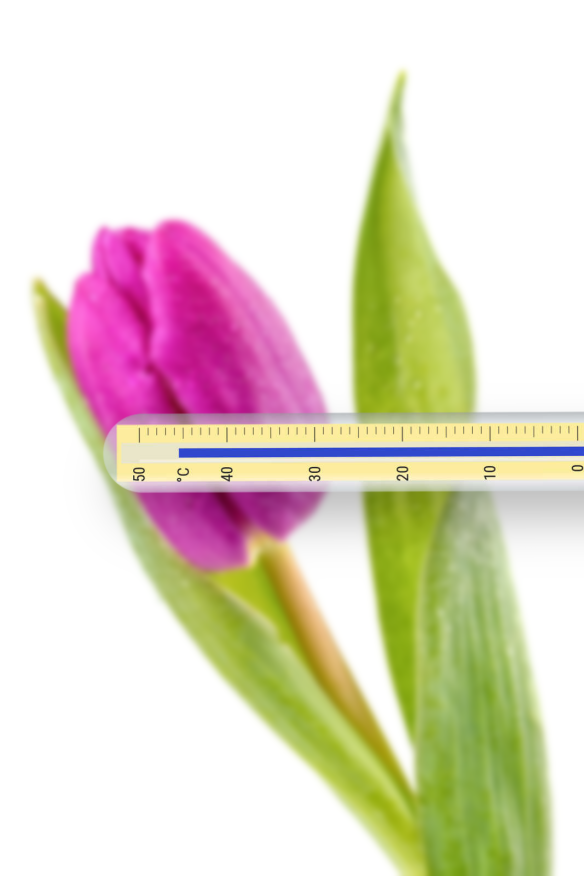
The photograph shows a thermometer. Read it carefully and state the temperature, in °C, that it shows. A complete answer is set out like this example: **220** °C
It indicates **45.5** °C
